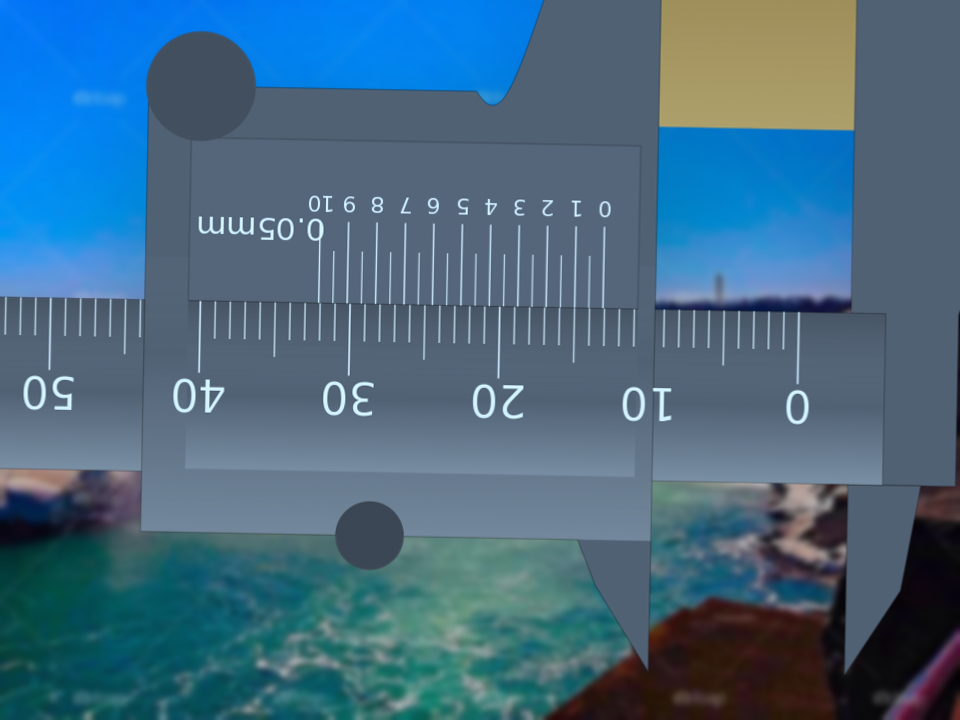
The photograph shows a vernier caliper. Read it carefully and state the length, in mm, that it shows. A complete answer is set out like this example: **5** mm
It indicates **13.1** mm
